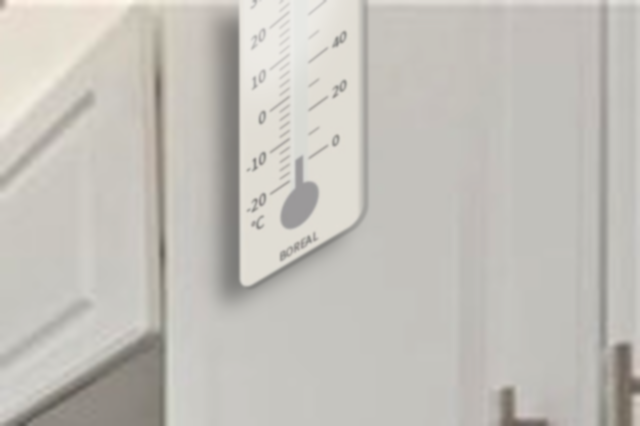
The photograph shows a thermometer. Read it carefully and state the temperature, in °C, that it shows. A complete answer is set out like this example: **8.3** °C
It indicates **-16** °C
